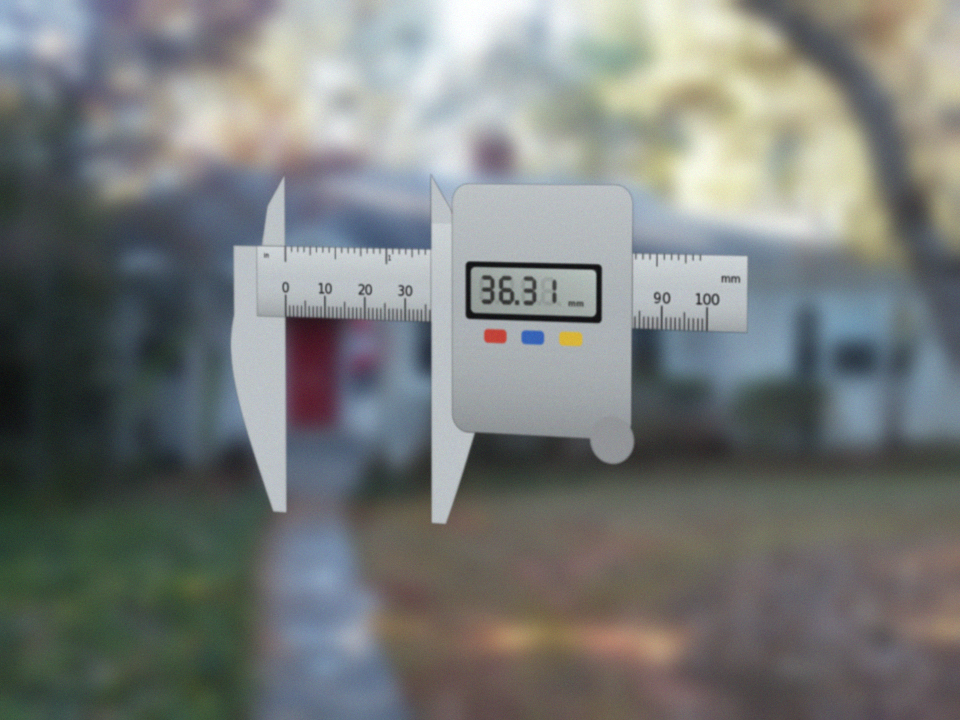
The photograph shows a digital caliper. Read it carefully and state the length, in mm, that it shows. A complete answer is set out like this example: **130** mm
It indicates **36.31** mm
